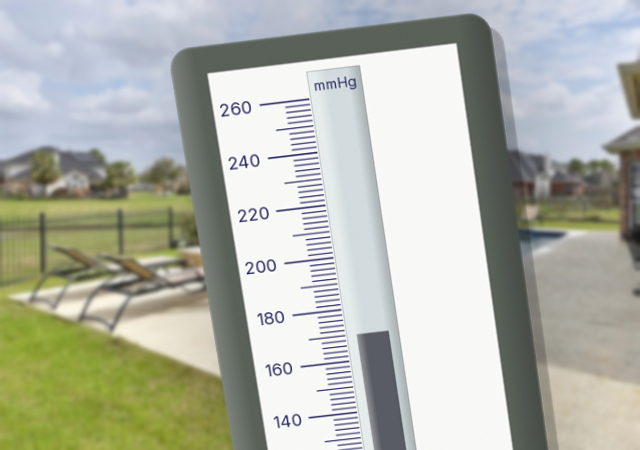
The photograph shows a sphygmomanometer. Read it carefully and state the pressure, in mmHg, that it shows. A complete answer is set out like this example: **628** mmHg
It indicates **170** mmHg
